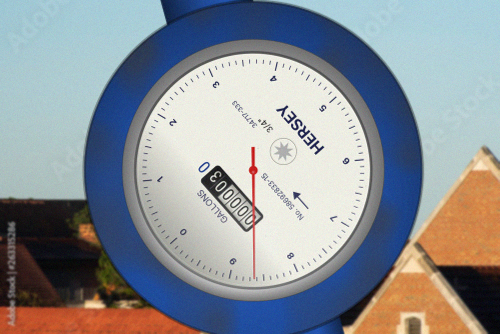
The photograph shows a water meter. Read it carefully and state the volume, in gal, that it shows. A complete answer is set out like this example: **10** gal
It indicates **28.6** gal
